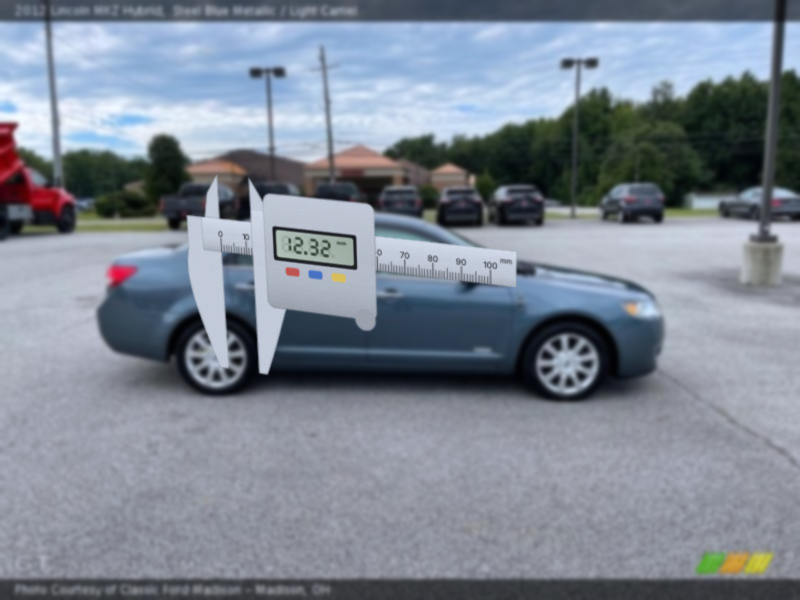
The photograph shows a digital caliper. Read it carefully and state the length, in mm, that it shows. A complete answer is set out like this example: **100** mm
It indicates **12.32** mm
